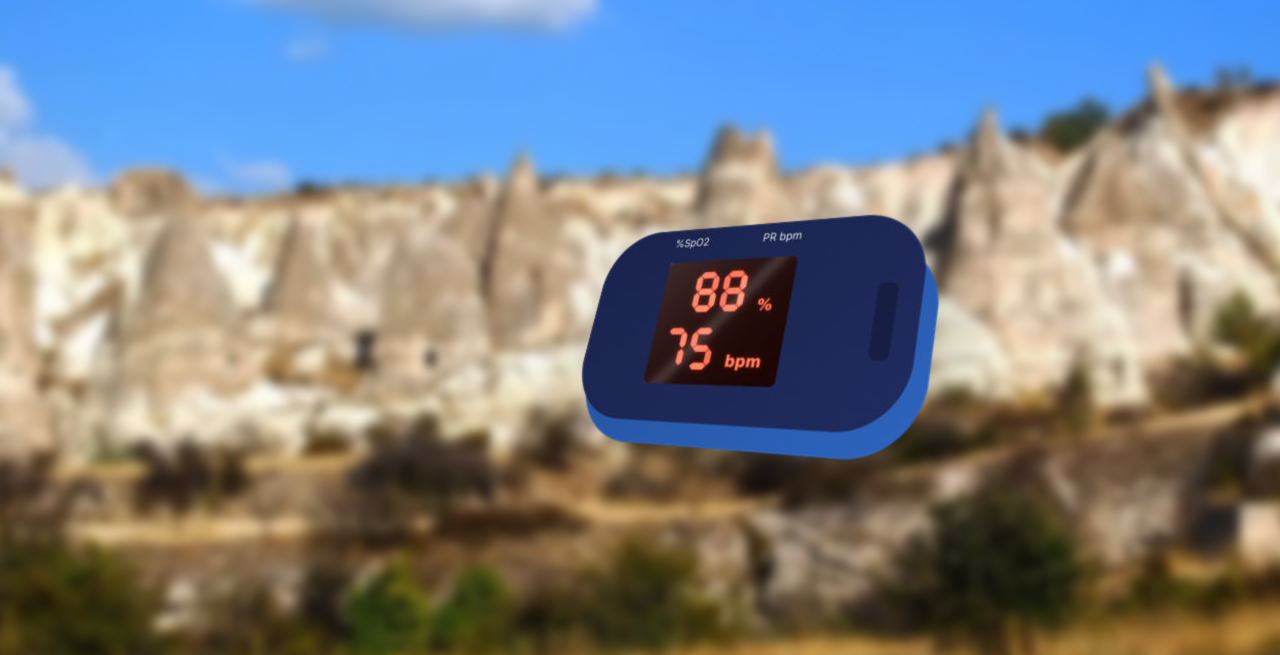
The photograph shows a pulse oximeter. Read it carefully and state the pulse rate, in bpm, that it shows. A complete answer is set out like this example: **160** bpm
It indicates **75** bpm
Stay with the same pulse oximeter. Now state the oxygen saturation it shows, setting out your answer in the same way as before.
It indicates **88** %
